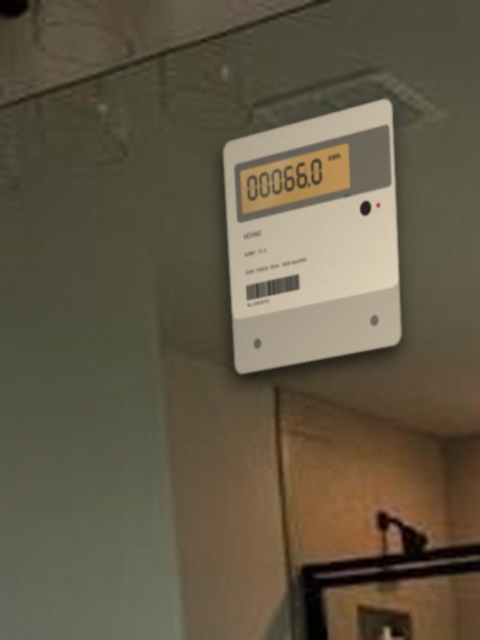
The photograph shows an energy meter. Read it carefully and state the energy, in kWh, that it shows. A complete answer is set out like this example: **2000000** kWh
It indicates **66.0** kWh
